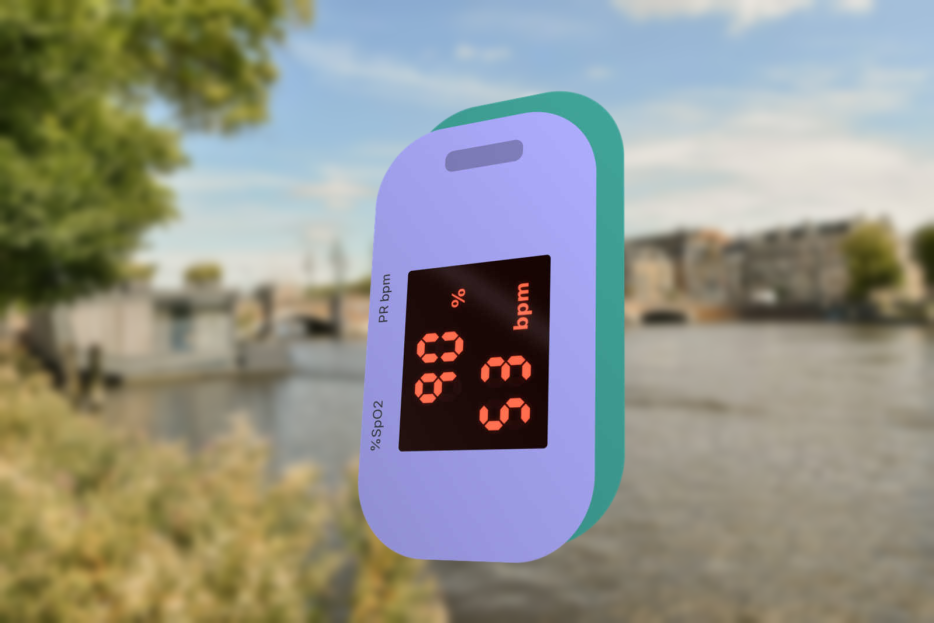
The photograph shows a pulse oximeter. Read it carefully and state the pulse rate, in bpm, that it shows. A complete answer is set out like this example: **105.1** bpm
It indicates **53** bpm
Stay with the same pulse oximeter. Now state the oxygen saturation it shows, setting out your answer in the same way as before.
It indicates **90** %
